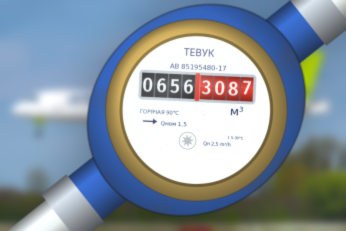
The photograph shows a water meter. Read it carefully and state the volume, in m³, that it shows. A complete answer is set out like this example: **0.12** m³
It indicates **656.3087** m³
